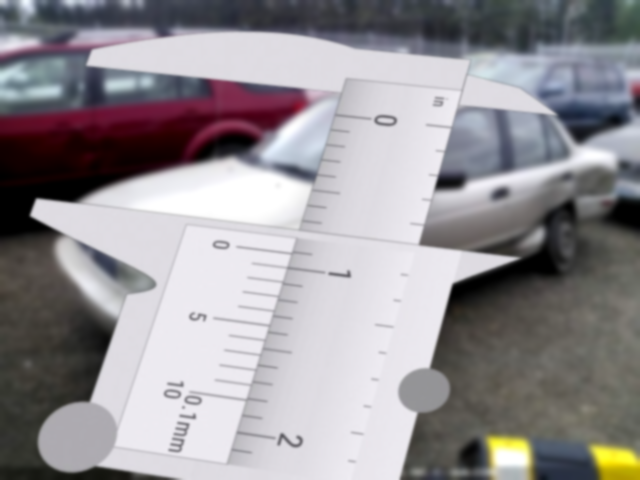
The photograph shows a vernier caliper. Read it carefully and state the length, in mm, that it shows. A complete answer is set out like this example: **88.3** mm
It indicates **9.1** mm
